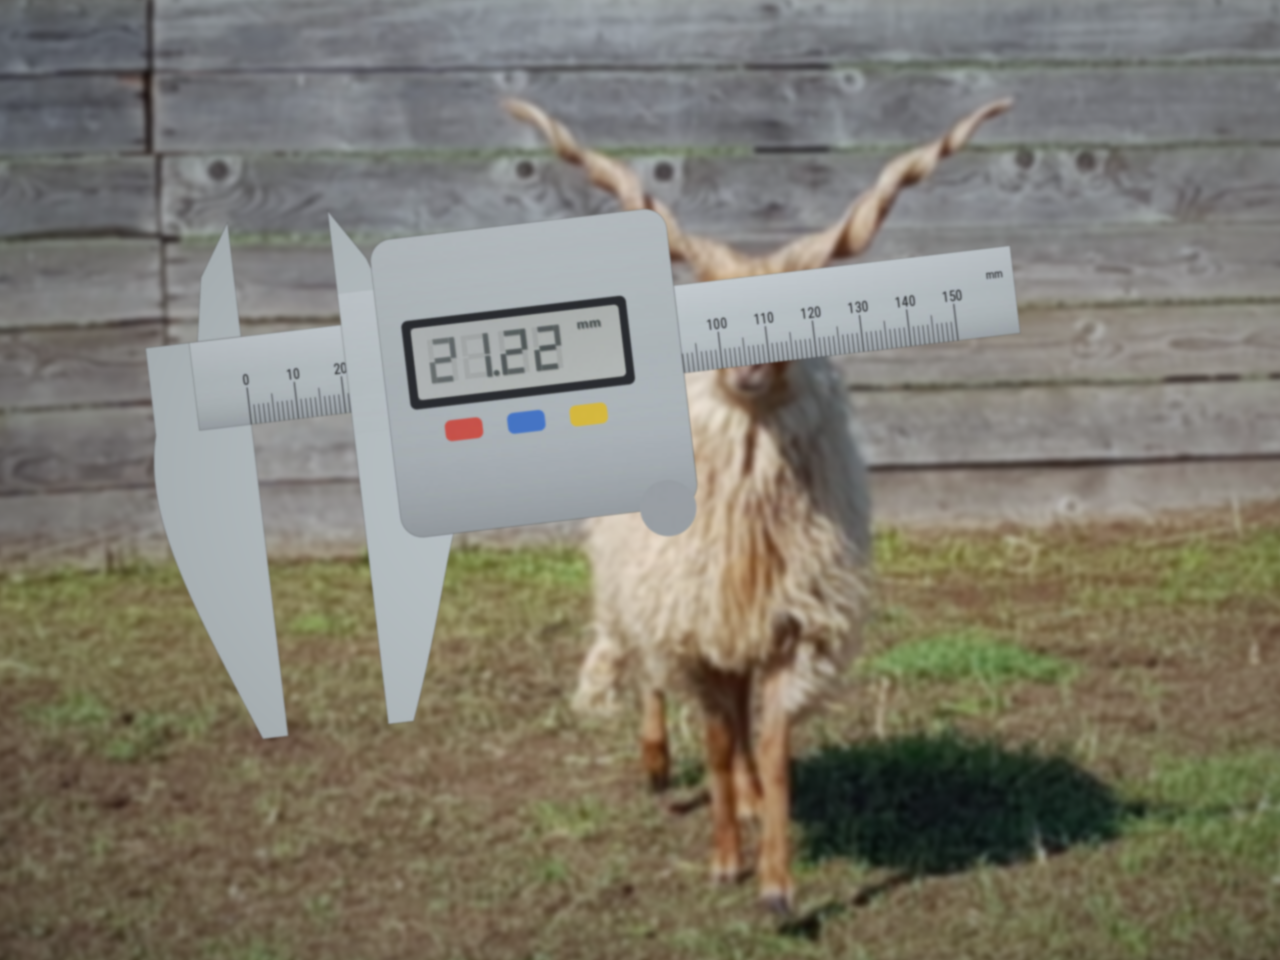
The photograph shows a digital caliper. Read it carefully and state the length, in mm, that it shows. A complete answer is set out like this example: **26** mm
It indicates **21.22** mm
